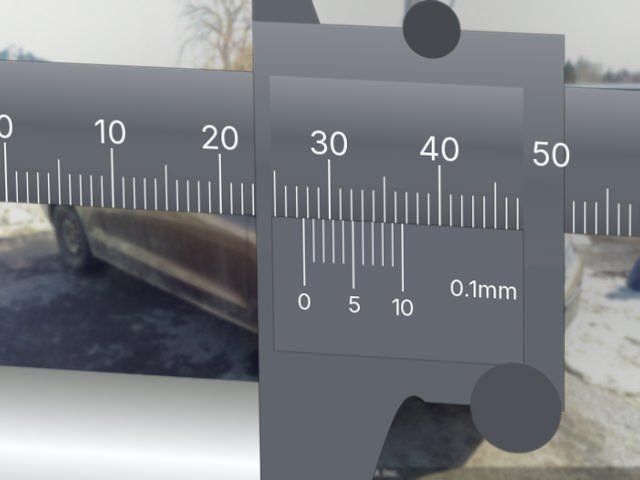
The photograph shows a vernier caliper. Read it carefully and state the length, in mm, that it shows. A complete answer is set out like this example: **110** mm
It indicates **27.6** mm
